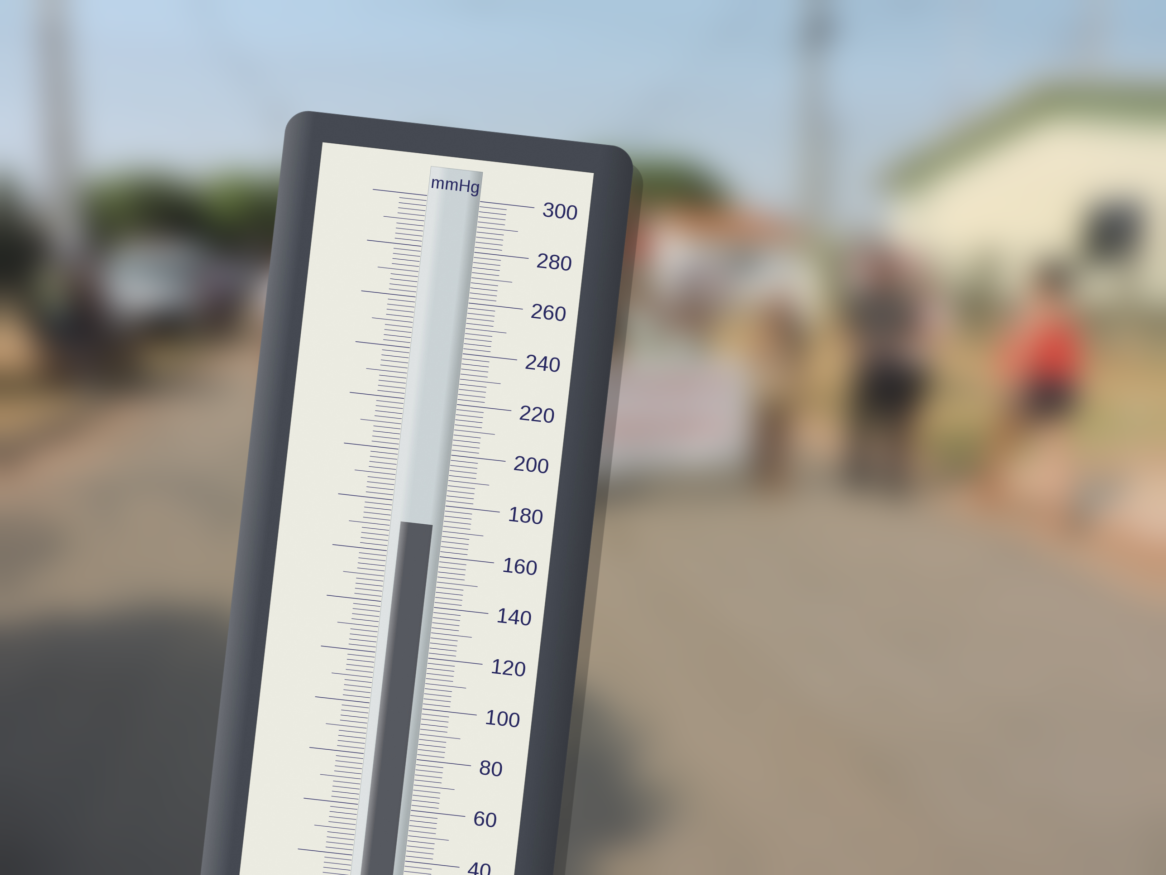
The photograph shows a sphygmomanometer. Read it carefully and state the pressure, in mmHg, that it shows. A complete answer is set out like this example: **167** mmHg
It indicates **172** mmHg
